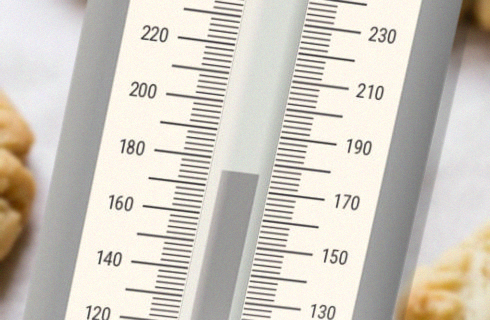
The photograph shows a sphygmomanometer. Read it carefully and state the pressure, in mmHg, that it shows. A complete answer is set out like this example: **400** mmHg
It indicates **176** mmHg
